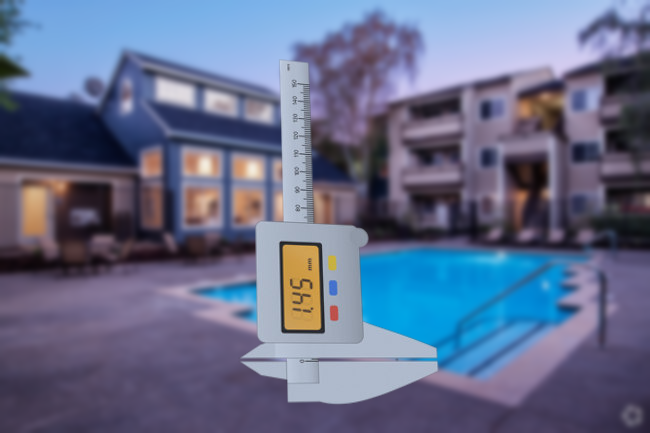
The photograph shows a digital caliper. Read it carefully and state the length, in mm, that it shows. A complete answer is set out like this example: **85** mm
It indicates **1.45** mm
